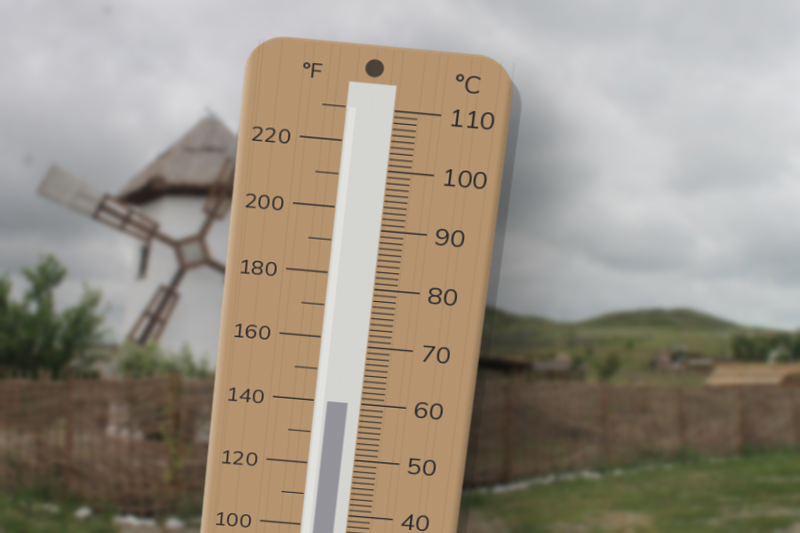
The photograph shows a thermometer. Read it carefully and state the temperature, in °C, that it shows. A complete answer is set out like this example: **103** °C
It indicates **60** °C
